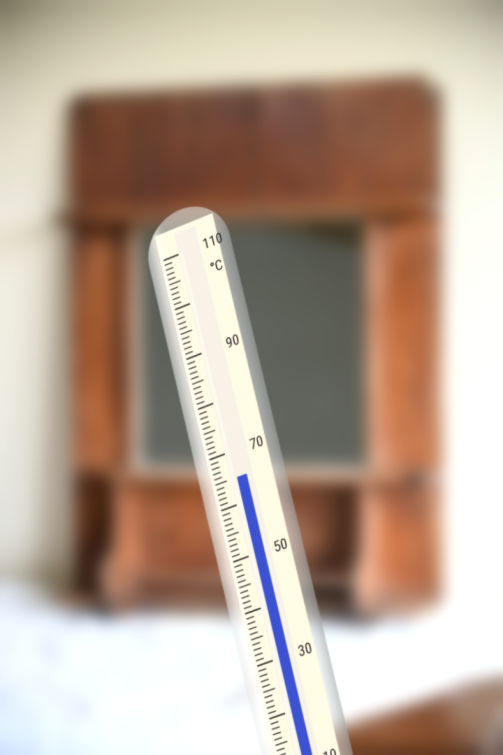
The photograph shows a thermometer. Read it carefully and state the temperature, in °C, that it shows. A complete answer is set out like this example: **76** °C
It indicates **65** °C
